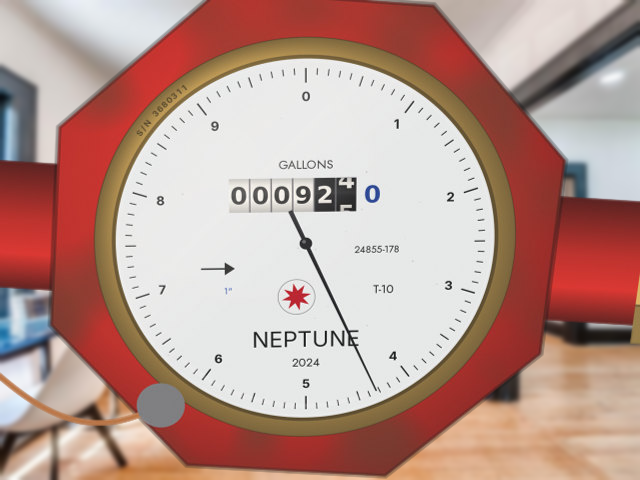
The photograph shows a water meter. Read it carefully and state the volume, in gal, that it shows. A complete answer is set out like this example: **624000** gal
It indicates **9244.3** gal
